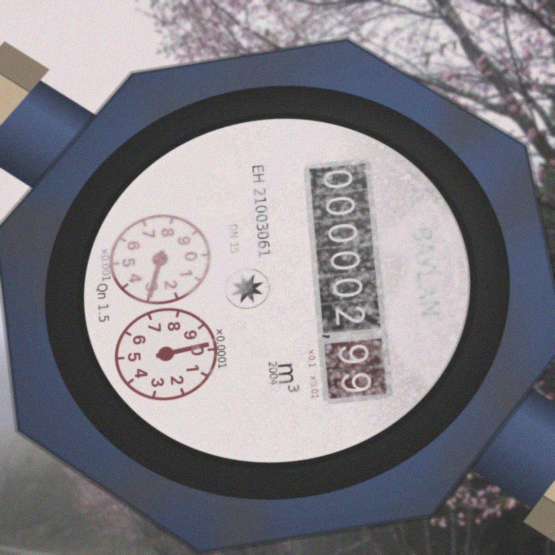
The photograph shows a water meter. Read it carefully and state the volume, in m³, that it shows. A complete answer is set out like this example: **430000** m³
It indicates **2.9929** m³
